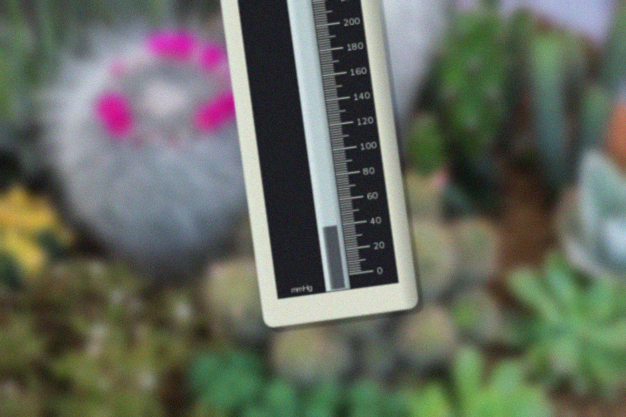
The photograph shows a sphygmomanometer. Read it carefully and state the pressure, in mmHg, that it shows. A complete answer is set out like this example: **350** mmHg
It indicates **40** mmHg
